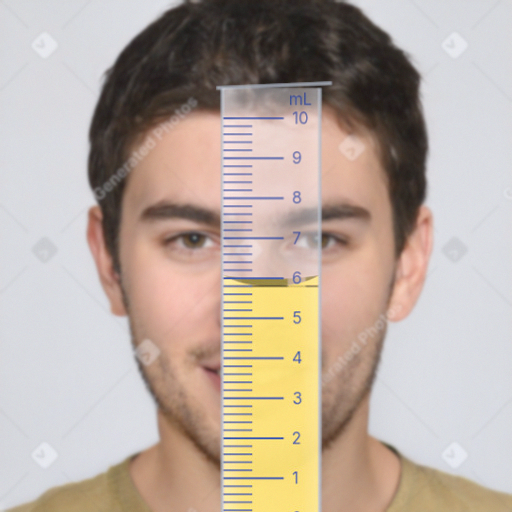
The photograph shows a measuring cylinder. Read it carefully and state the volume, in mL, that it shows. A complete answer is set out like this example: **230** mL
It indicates **5.8** mL
